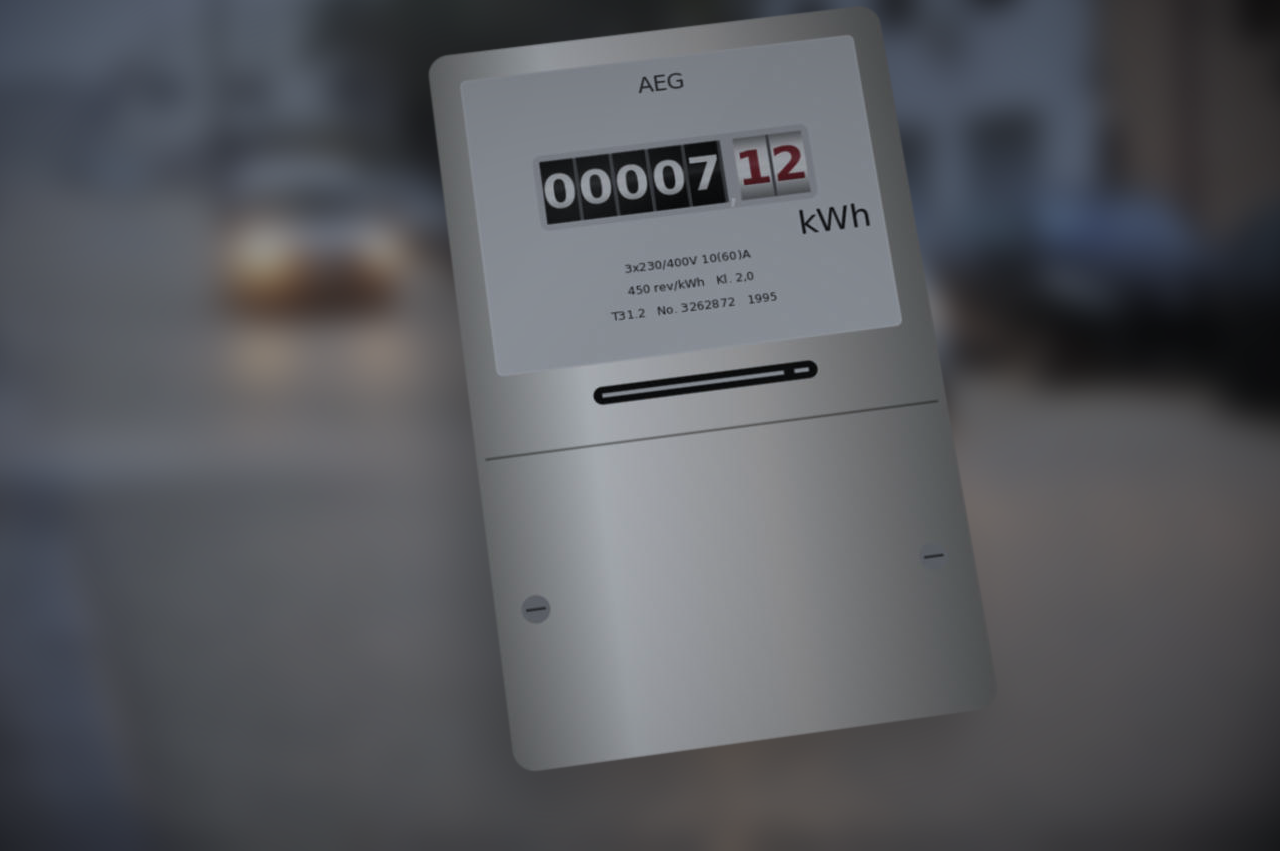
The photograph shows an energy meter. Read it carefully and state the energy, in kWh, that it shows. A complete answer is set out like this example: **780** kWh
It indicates **7.12** kWh
